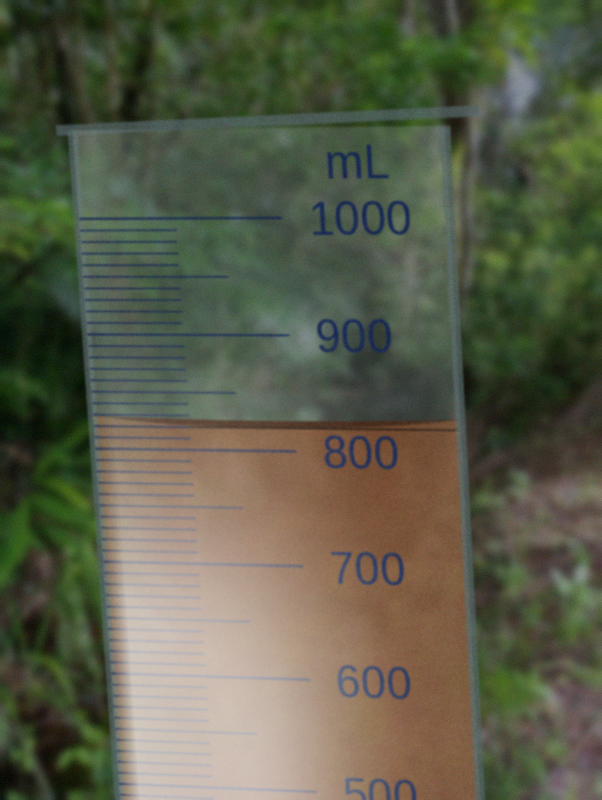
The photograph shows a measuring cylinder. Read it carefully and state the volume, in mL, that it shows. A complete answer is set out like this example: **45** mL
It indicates **820** mL
